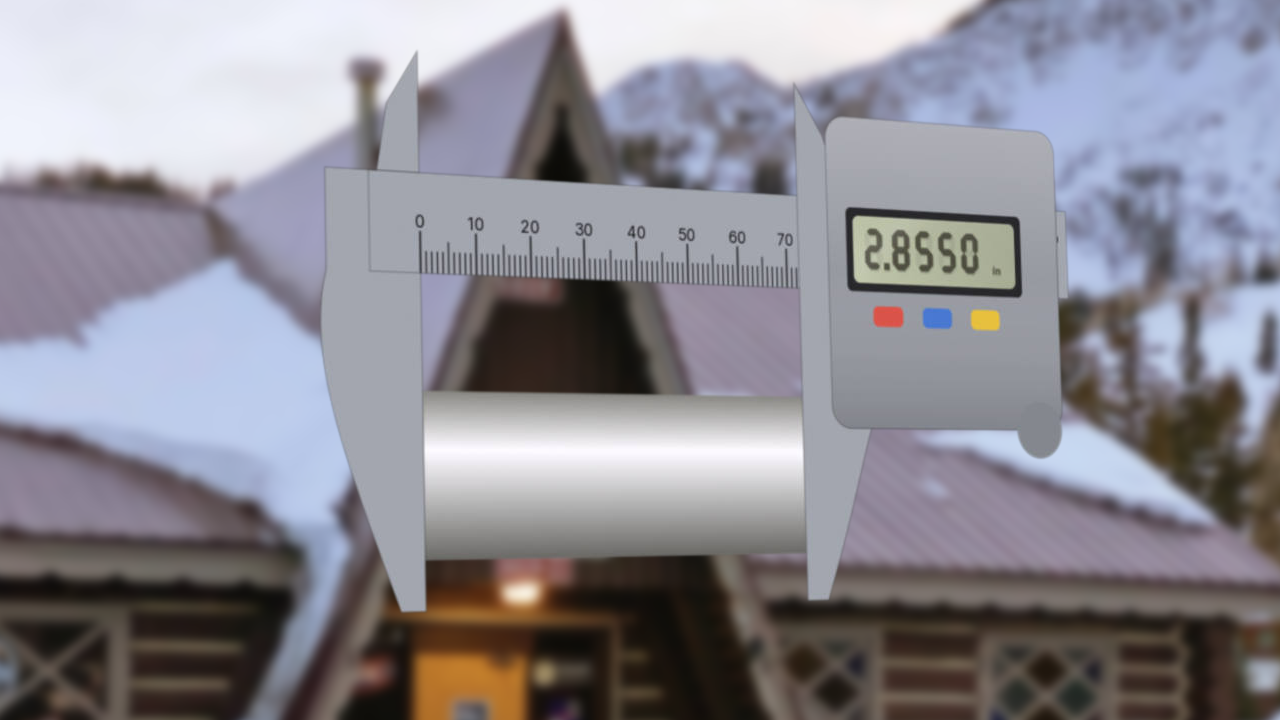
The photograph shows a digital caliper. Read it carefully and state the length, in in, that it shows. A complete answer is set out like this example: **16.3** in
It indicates **2.8550** in
